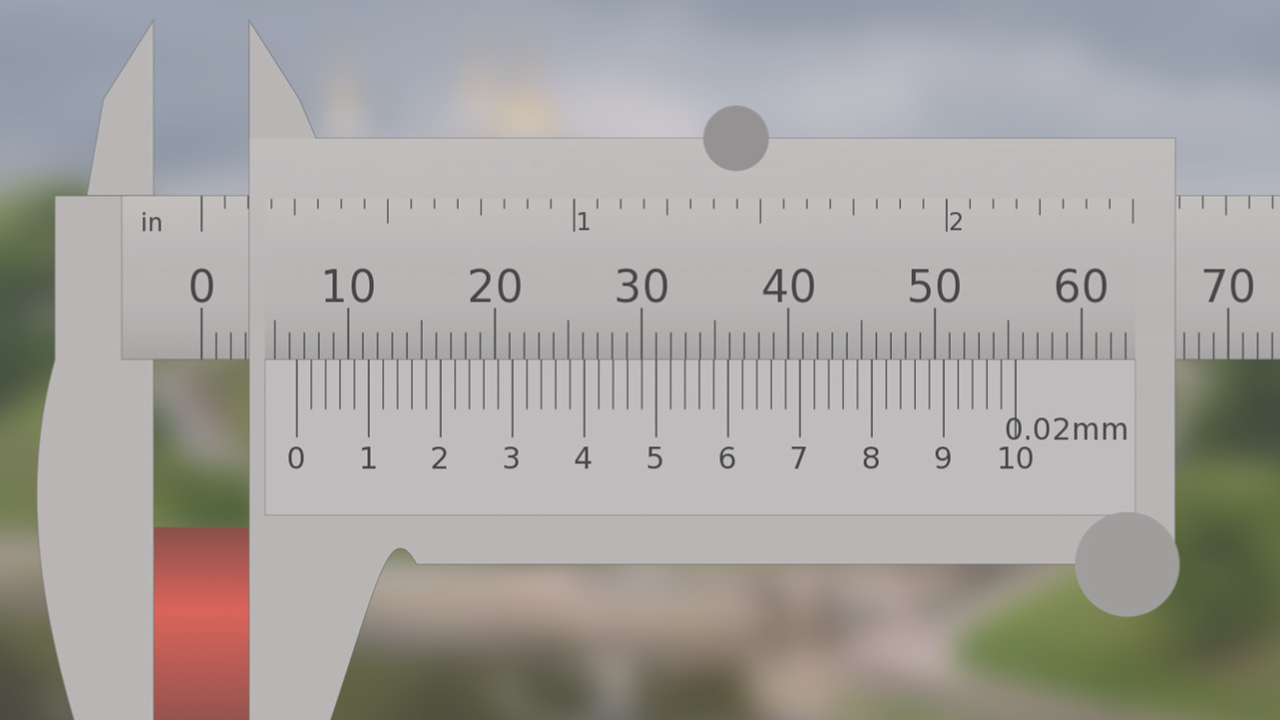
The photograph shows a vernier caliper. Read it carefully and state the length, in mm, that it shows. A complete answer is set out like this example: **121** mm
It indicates **6.5** mm
